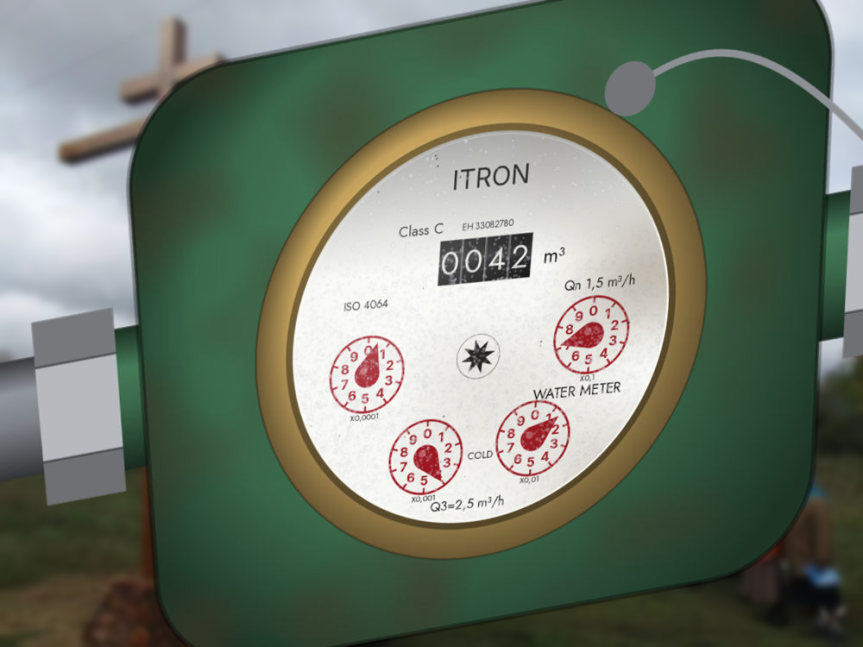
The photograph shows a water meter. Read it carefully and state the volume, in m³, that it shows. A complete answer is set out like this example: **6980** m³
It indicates **42.7140** m³
